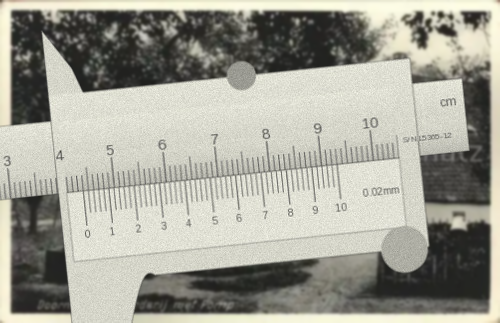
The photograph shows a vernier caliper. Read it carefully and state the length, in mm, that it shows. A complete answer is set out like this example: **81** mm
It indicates **44.0** mm
